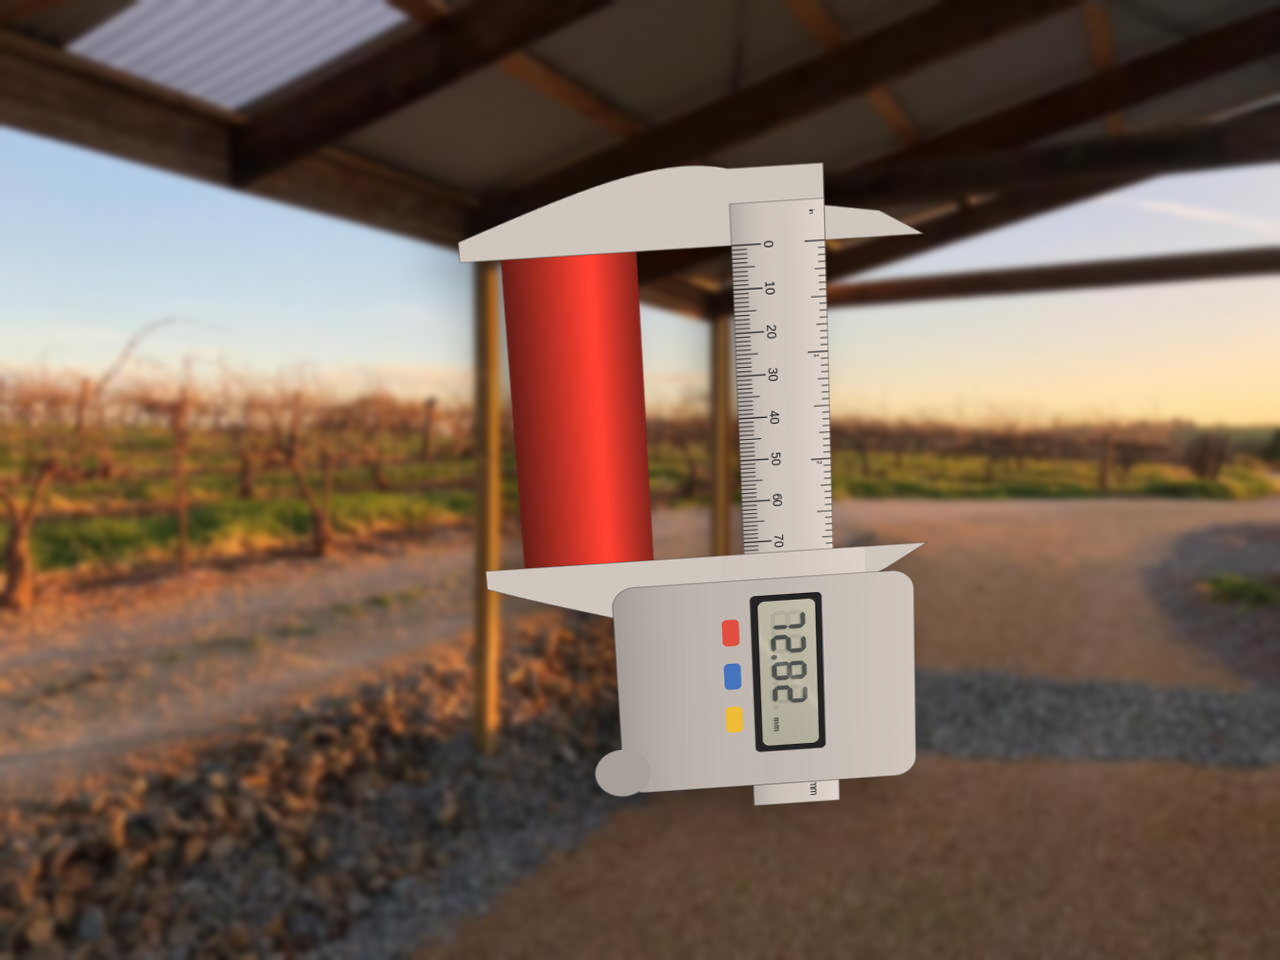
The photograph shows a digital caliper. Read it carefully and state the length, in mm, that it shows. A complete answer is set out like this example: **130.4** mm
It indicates **72.82** mm
